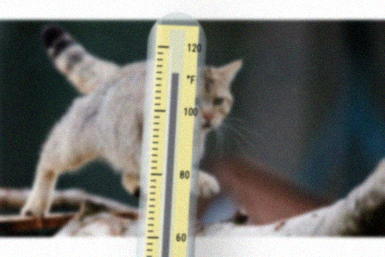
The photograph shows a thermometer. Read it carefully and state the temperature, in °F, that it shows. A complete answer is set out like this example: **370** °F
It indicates **112** °F
